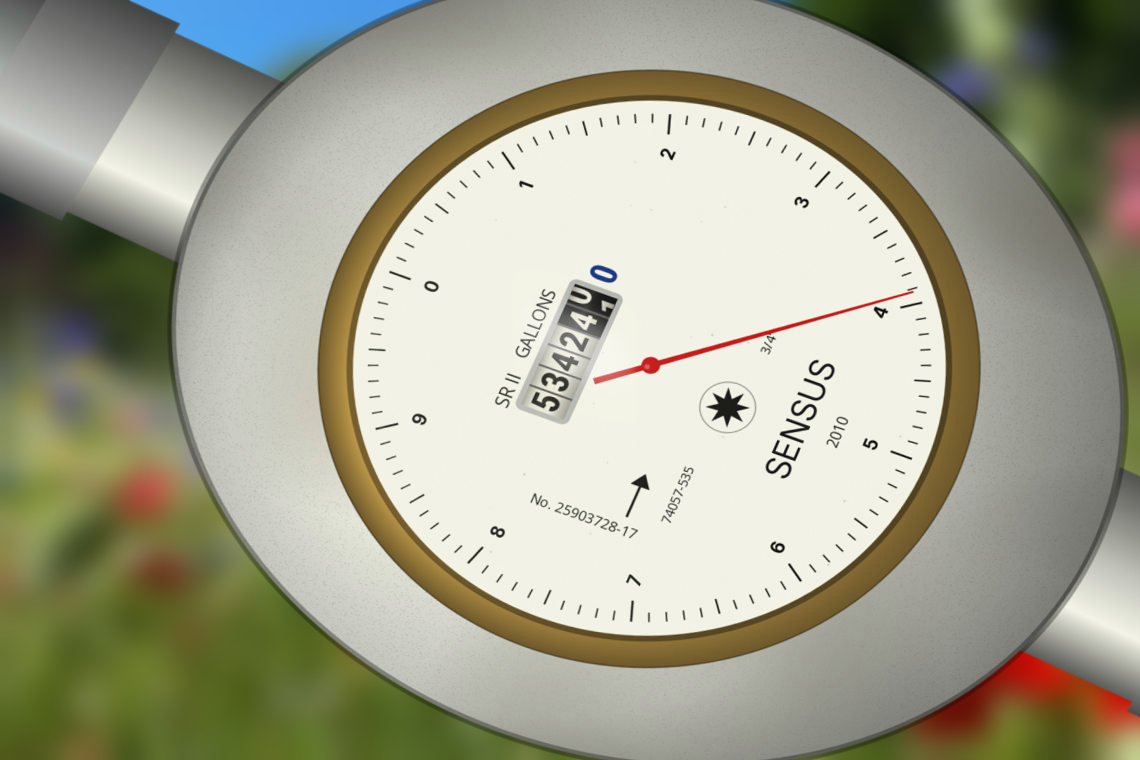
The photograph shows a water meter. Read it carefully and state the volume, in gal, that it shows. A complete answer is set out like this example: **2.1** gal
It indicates **5342403.9** gal
